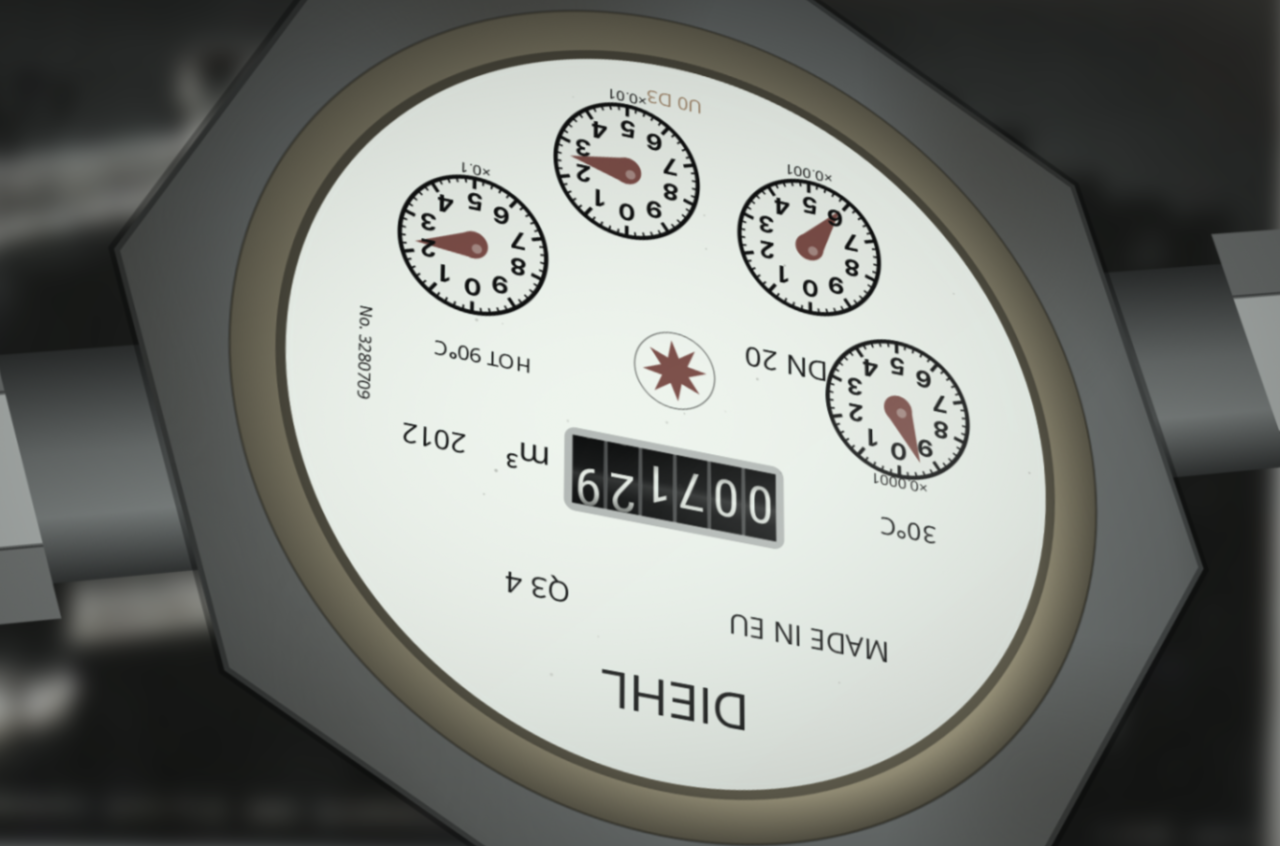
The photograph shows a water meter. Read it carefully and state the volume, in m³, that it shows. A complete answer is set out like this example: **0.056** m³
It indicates **7129.2259** m³
